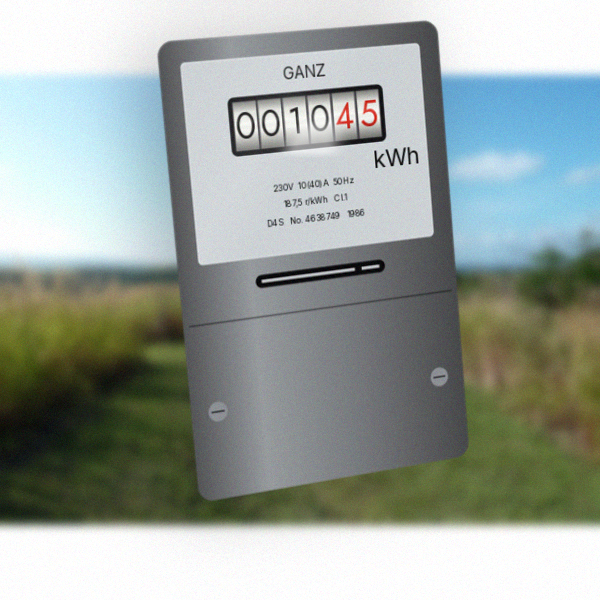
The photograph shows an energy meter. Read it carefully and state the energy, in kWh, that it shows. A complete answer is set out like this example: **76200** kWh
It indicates **10.45** kWh
